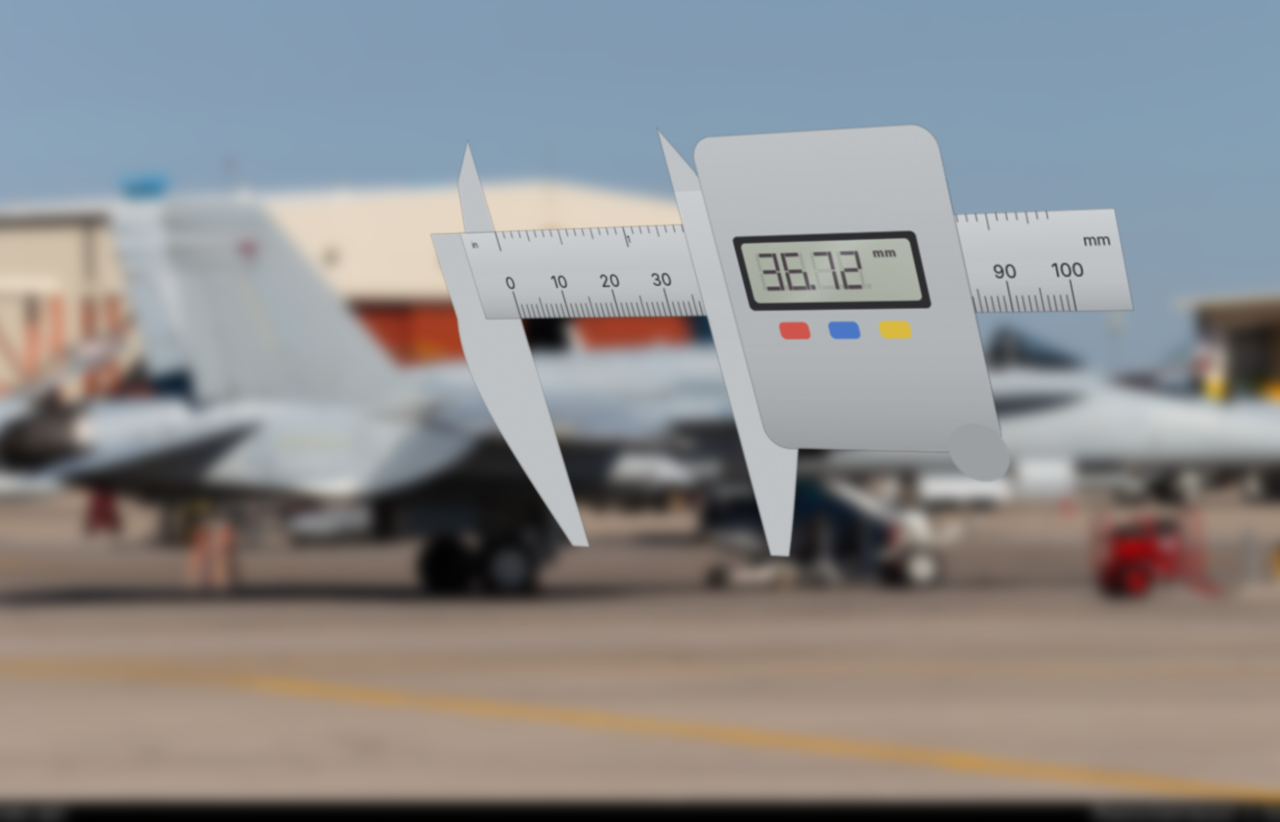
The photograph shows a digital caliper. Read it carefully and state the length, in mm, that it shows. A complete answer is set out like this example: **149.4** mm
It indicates **36.72** mm
